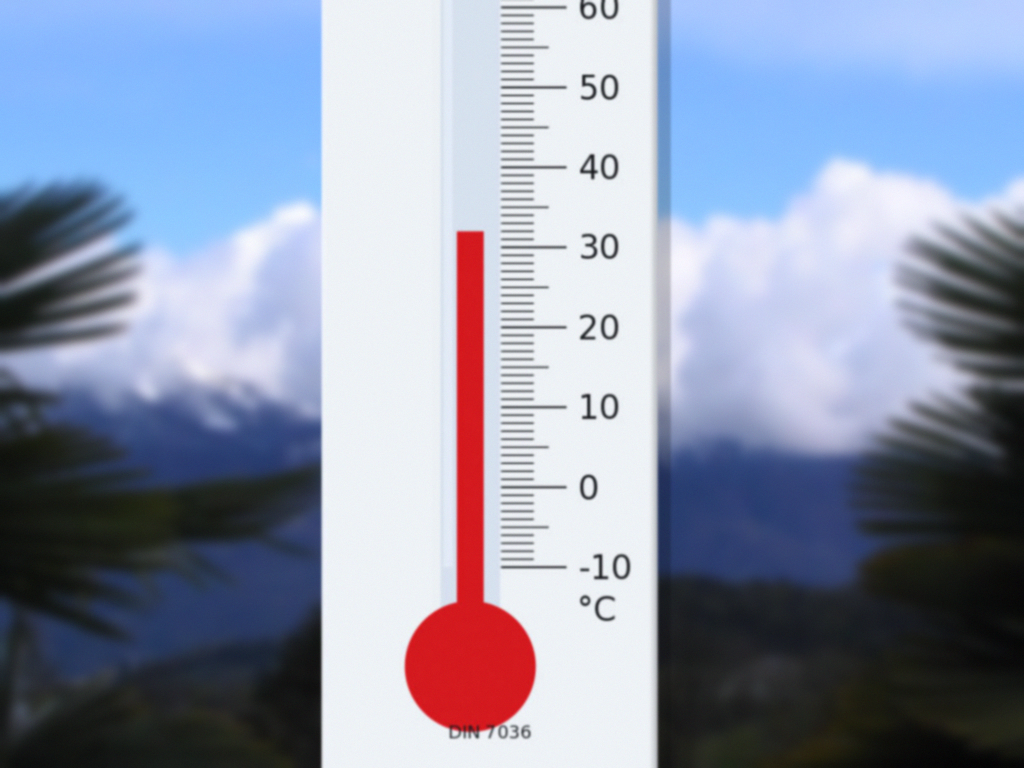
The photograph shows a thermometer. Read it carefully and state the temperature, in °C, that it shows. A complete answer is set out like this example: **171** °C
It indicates **32** °C
